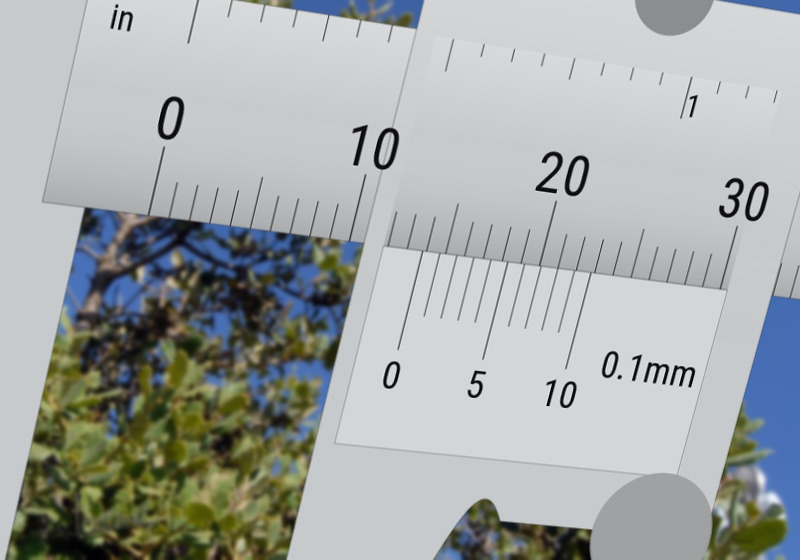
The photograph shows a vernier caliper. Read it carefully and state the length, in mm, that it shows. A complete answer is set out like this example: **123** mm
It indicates **13.8** mm
